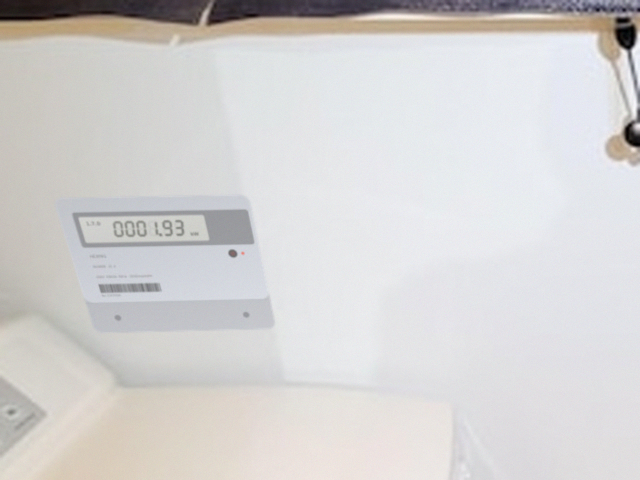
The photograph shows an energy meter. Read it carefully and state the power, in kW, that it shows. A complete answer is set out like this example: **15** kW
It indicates **1.93** kW
